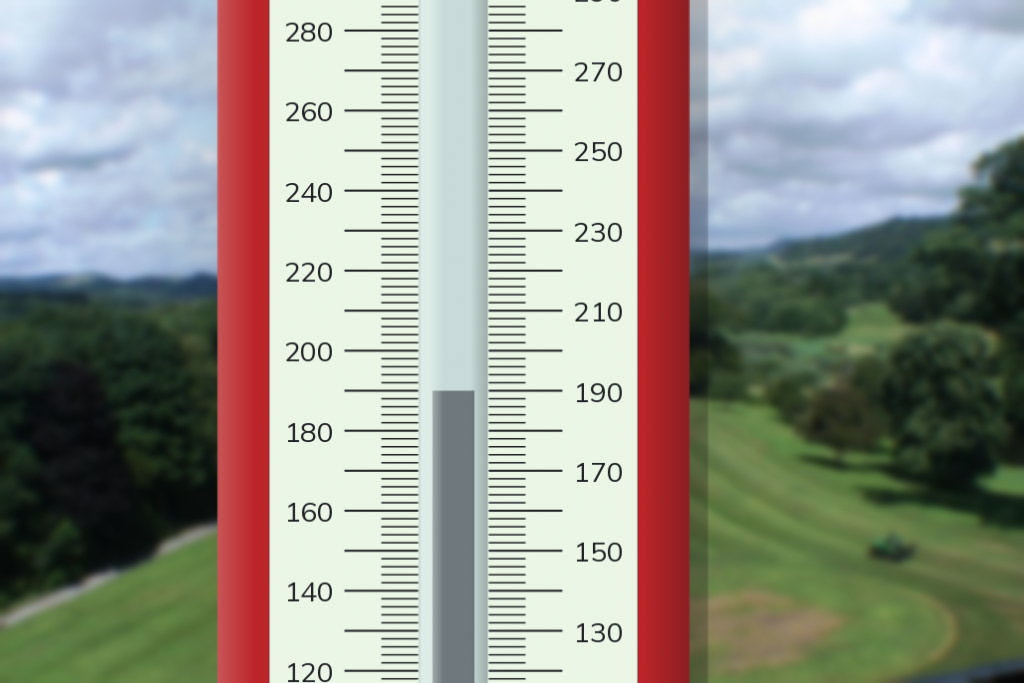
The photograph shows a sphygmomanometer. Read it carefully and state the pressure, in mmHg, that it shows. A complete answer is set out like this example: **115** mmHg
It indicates **190** mmHg
